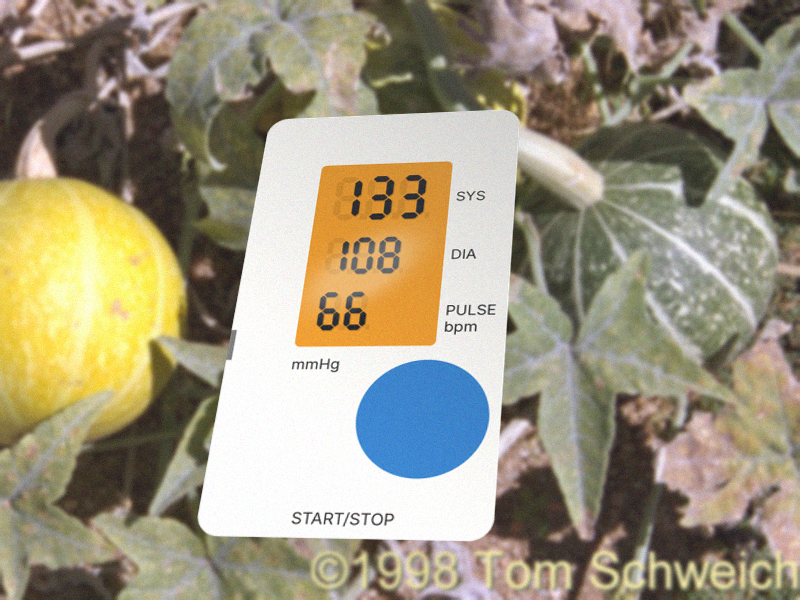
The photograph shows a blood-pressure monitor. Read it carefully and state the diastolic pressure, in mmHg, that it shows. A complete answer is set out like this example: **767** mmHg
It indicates **108** mmHg
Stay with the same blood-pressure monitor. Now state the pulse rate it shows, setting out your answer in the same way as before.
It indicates **66** bpm
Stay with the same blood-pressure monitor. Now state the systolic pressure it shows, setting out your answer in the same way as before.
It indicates **133** mmHg
